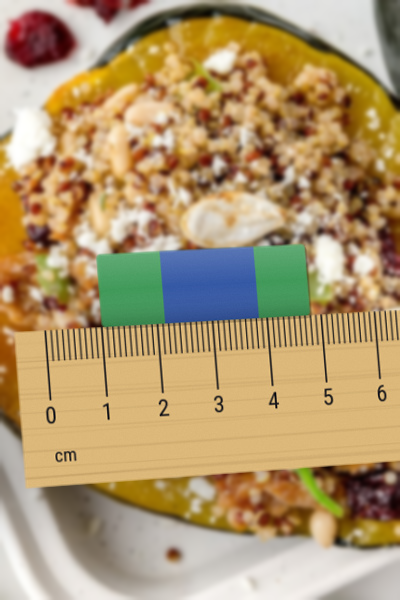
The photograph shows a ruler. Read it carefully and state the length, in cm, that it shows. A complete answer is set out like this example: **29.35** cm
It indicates **3.8** cm
